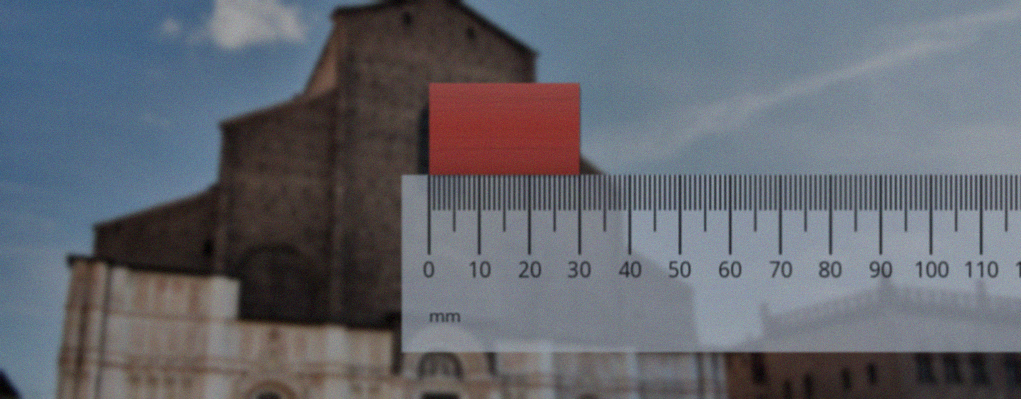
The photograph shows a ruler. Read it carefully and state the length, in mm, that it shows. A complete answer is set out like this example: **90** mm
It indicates **30** mm
